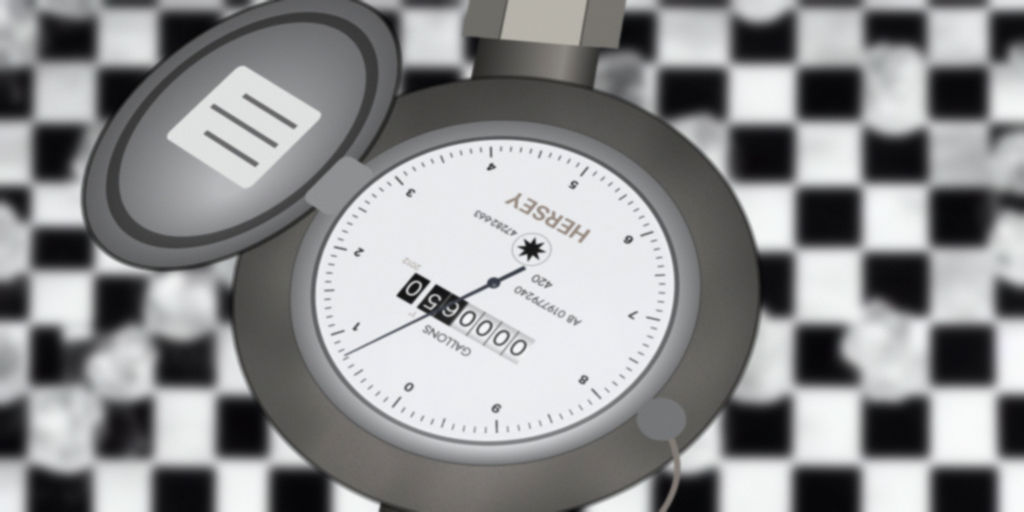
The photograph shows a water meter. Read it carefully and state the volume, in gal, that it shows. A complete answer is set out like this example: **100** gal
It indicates **650.7** gal
